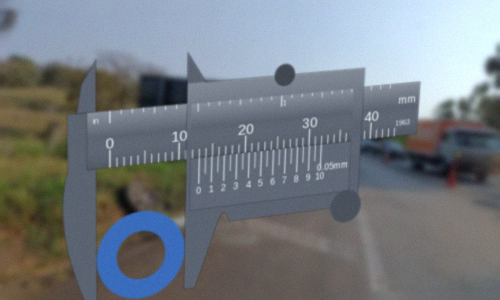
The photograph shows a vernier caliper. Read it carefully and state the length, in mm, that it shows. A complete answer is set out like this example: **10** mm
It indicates **13.0** mm
